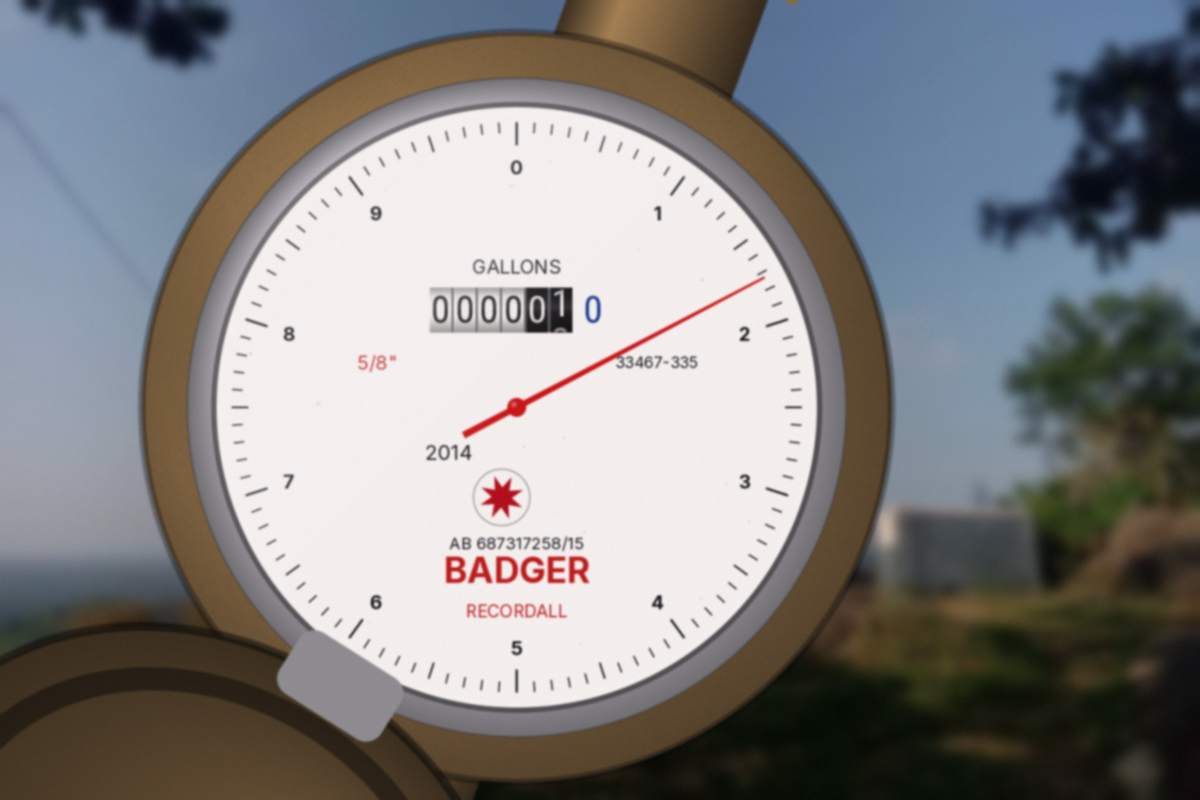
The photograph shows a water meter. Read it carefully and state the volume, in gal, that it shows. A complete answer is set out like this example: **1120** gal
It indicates **11.7** gal
